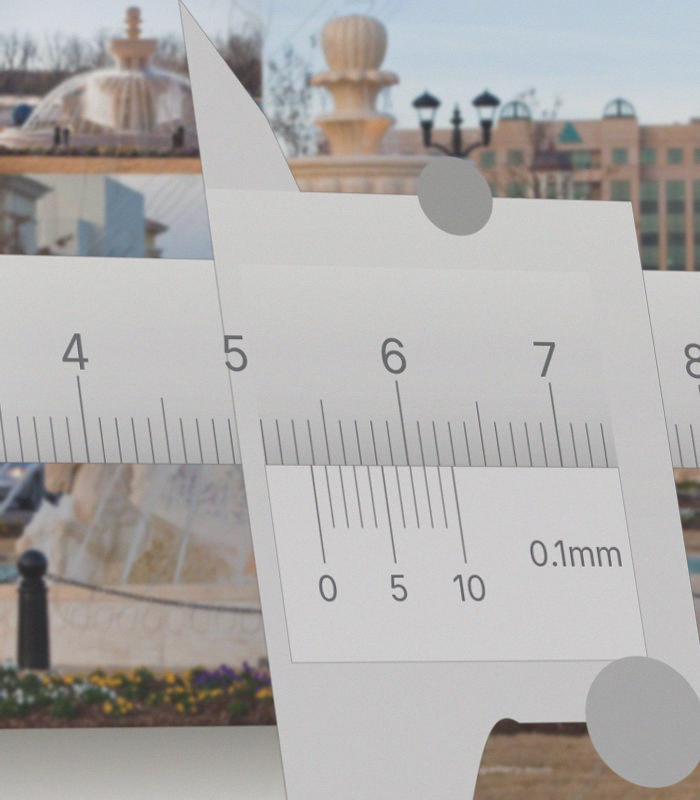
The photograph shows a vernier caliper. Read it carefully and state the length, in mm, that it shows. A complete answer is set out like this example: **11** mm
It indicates **53.8** mm
